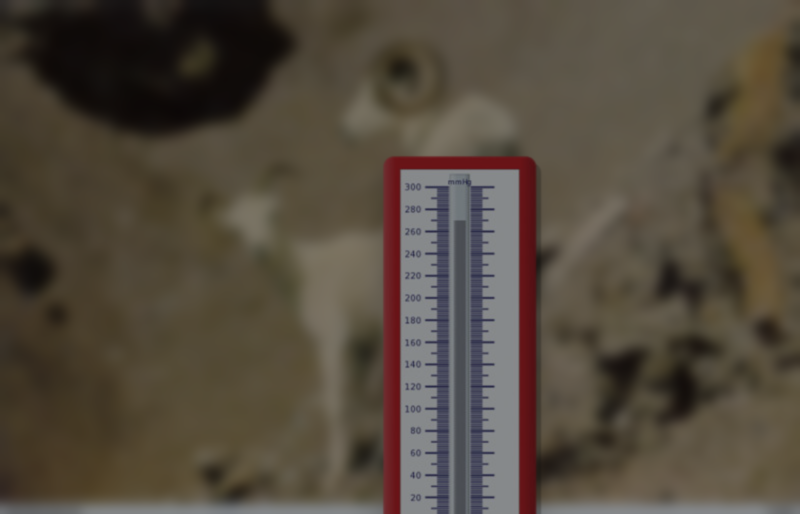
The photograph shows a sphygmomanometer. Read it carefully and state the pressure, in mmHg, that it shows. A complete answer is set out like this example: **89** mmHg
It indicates **270** mmHg
